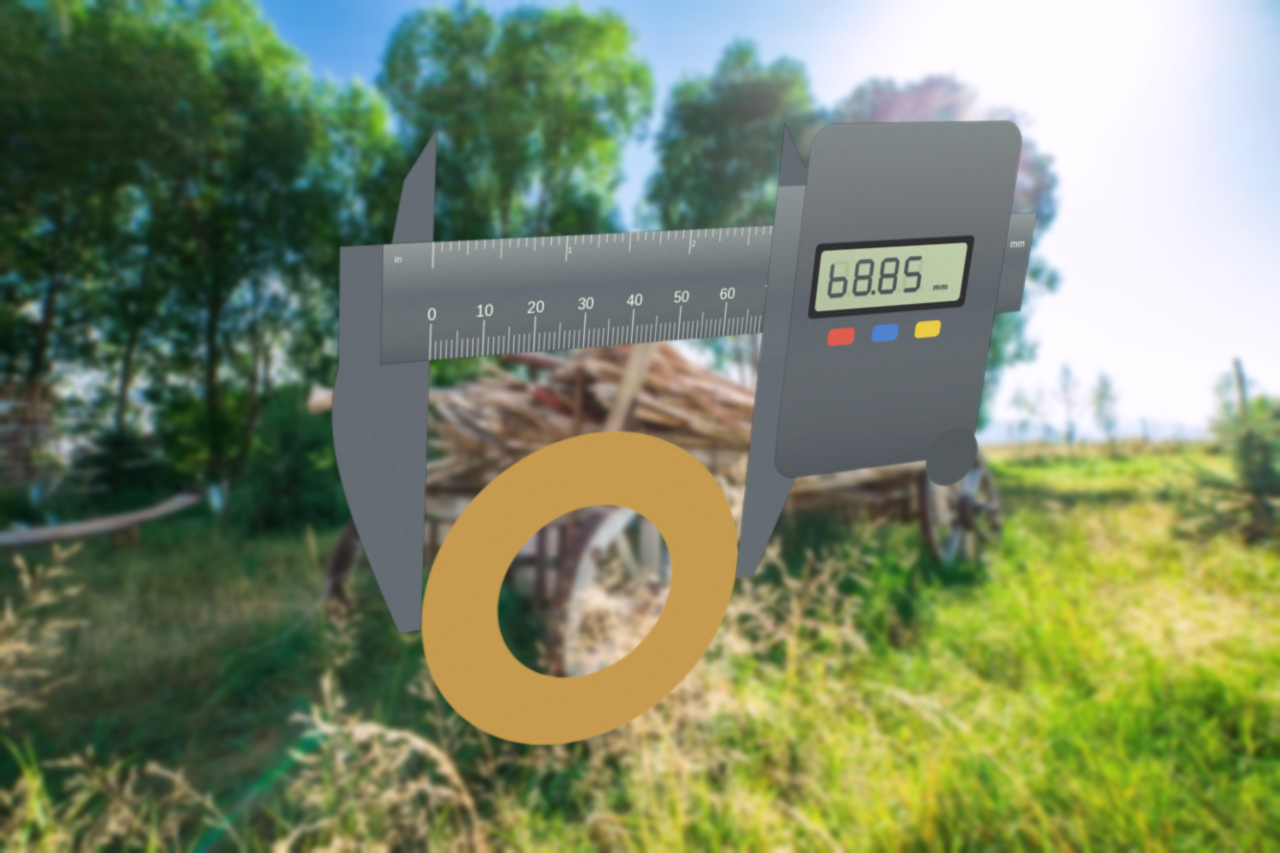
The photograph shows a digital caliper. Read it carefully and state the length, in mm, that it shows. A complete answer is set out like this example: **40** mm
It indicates **68.85** mm
